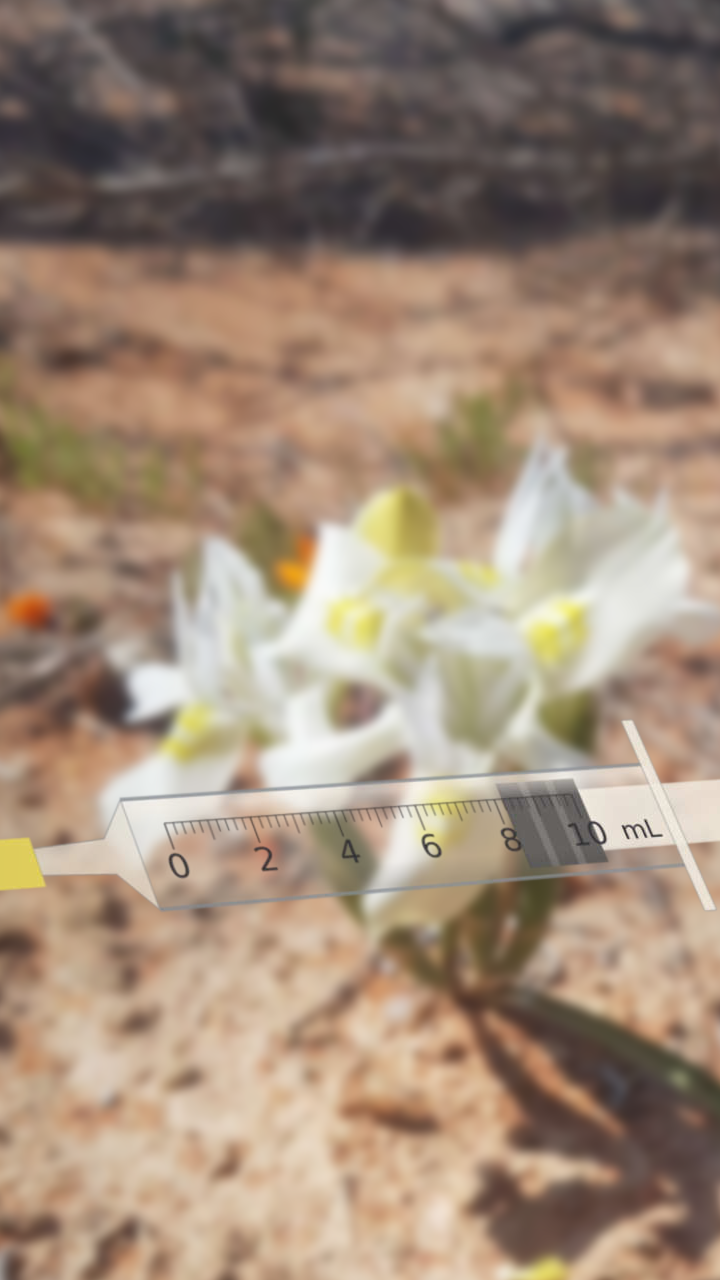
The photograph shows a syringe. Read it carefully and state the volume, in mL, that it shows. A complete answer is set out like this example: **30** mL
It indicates **8.2** mL
